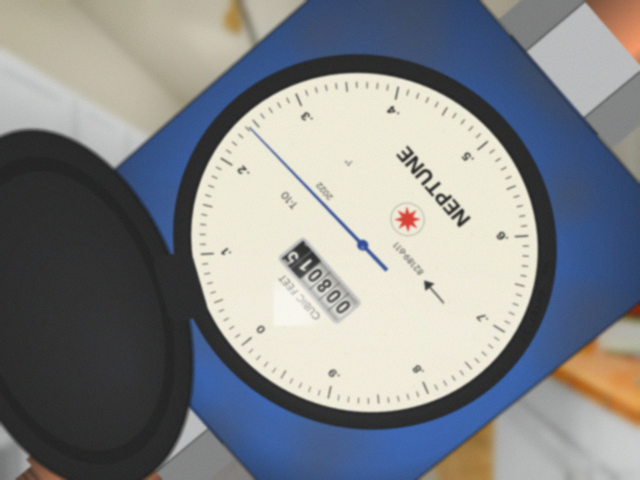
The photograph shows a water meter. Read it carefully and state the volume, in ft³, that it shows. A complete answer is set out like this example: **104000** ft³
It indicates **8015.24** ft³
